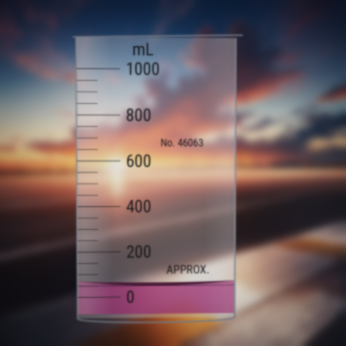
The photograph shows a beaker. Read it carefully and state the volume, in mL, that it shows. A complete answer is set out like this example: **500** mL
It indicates **50** mL
